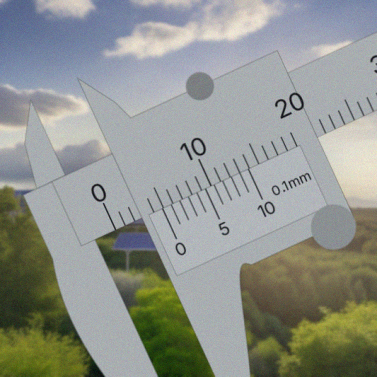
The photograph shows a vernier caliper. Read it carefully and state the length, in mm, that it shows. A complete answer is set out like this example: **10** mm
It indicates **4.9** mm
